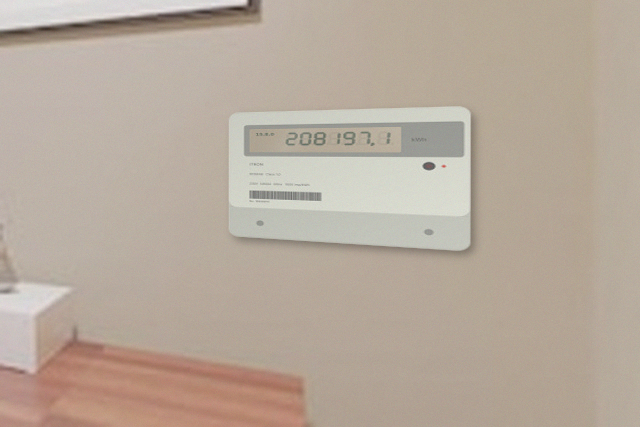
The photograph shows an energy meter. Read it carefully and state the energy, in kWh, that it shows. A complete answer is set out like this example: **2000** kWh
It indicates **208197.1** kWh
